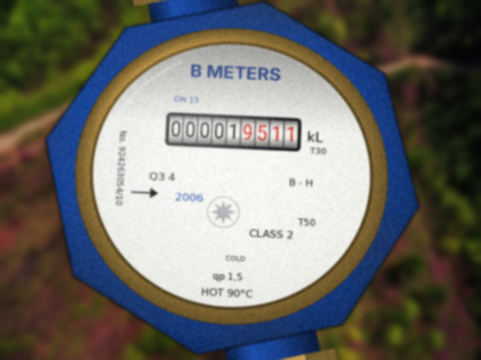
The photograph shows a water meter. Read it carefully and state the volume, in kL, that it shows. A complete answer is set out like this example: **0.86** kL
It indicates **1.9511** kL
